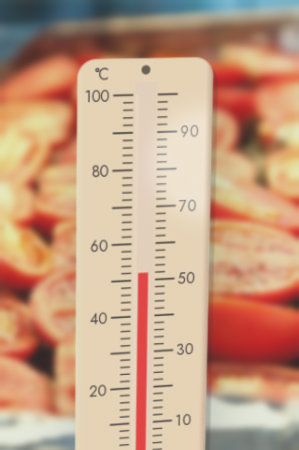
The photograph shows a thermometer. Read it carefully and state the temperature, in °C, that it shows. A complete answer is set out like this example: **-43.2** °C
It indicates **52** °C
